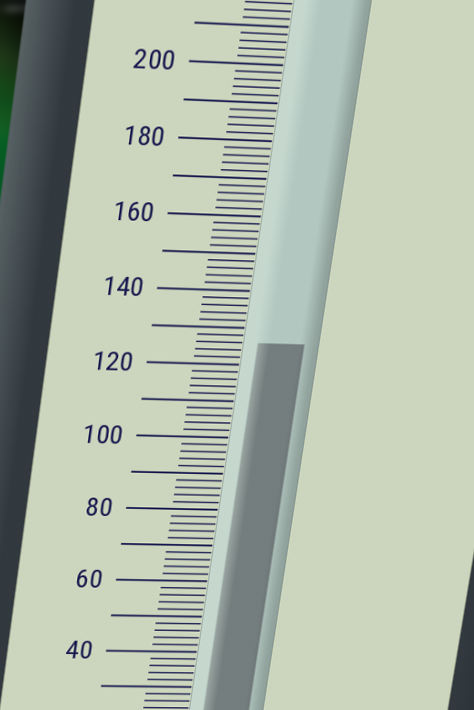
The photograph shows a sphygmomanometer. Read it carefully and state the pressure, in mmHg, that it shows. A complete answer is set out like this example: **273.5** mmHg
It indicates **126** mmHg
